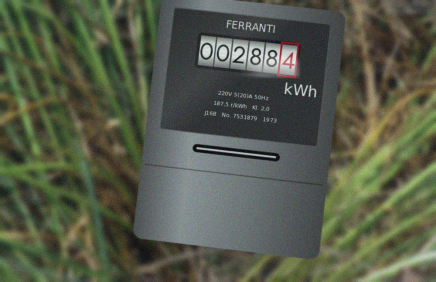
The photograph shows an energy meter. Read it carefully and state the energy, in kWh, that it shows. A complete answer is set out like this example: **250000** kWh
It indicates **288.4** kWh
